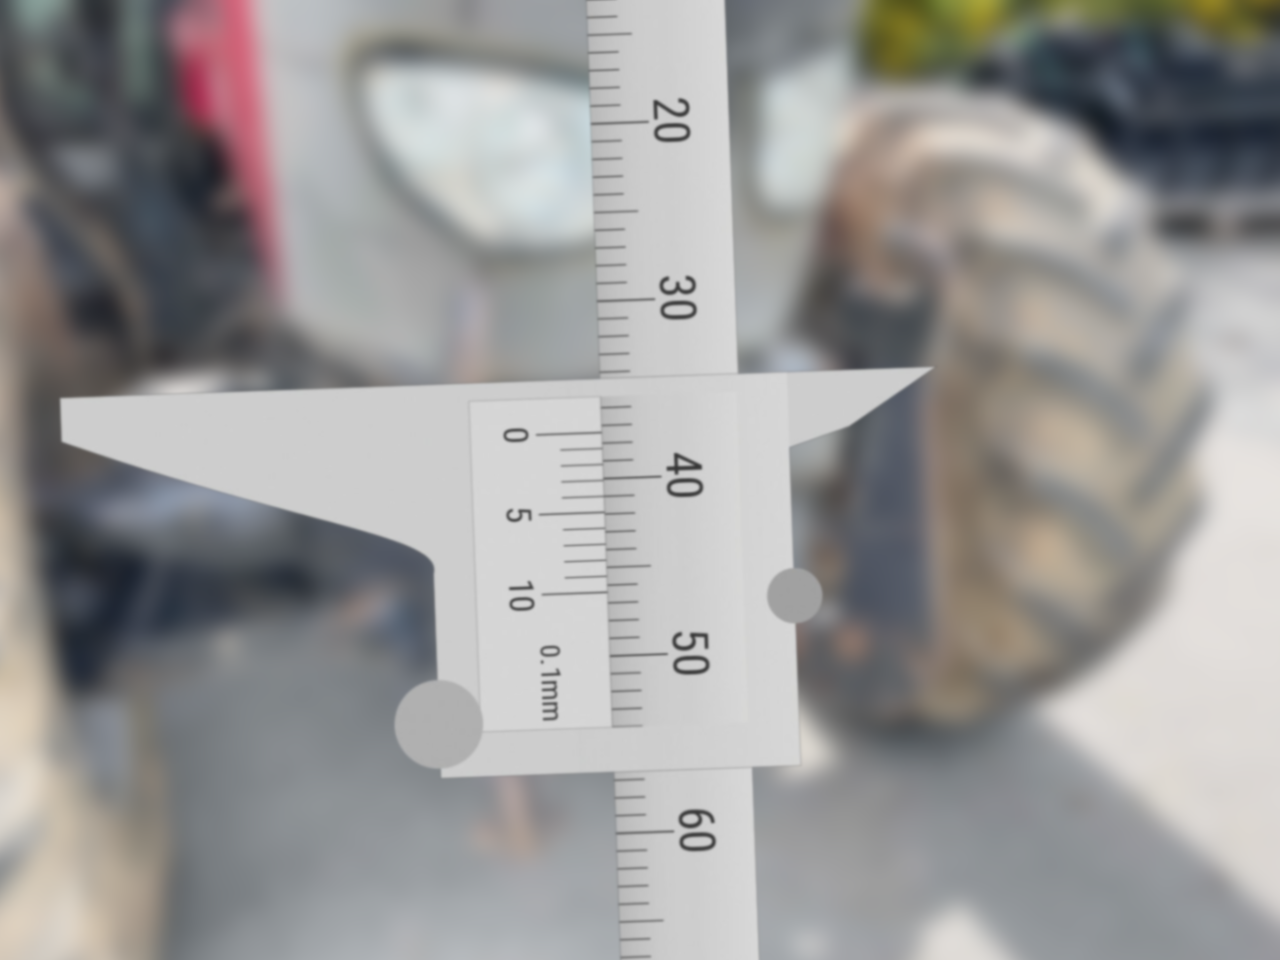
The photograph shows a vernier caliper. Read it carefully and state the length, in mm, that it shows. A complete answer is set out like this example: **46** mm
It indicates **37.4** mm
